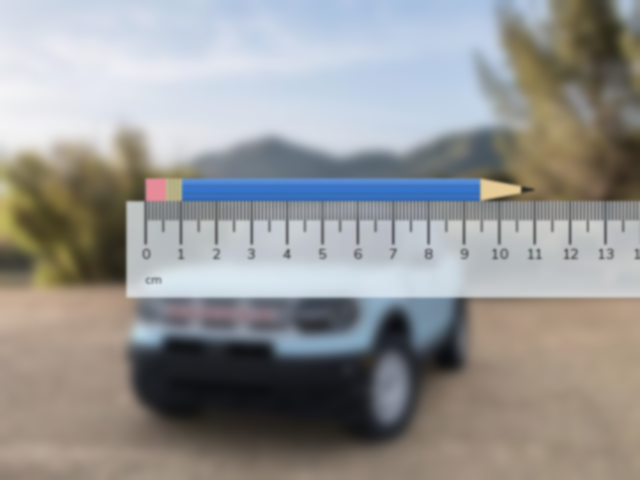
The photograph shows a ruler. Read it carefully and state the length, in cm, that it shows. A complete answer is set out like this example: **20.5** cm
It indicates **11** cm
